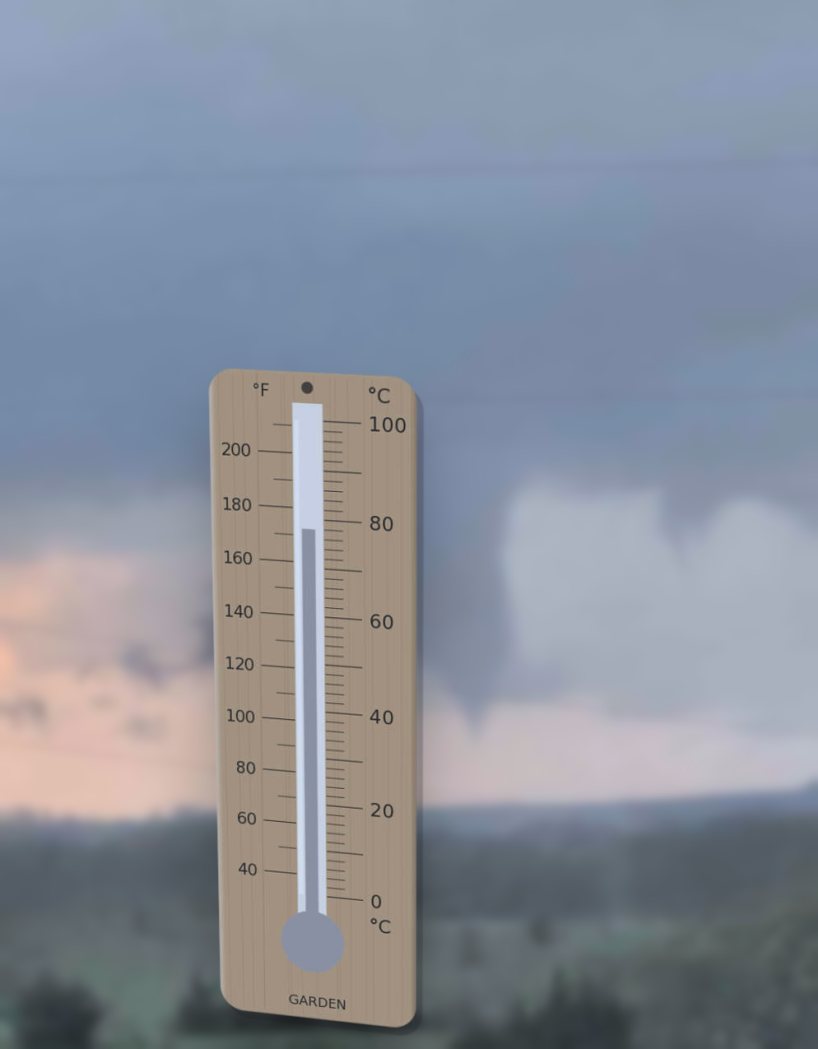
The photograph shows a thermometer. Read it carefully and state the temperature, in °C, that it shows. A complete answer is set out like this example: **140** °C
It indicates **78** °C
